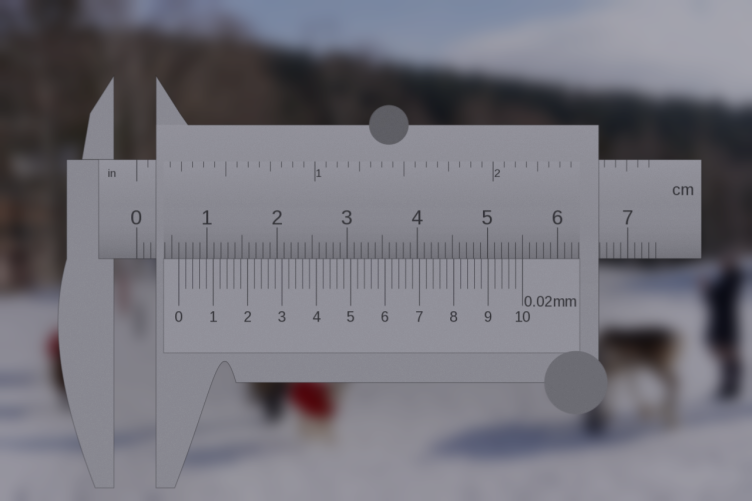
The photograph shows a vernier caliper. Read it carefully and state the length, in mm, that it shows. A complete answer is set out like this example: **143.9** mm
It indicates **6.0** mm
